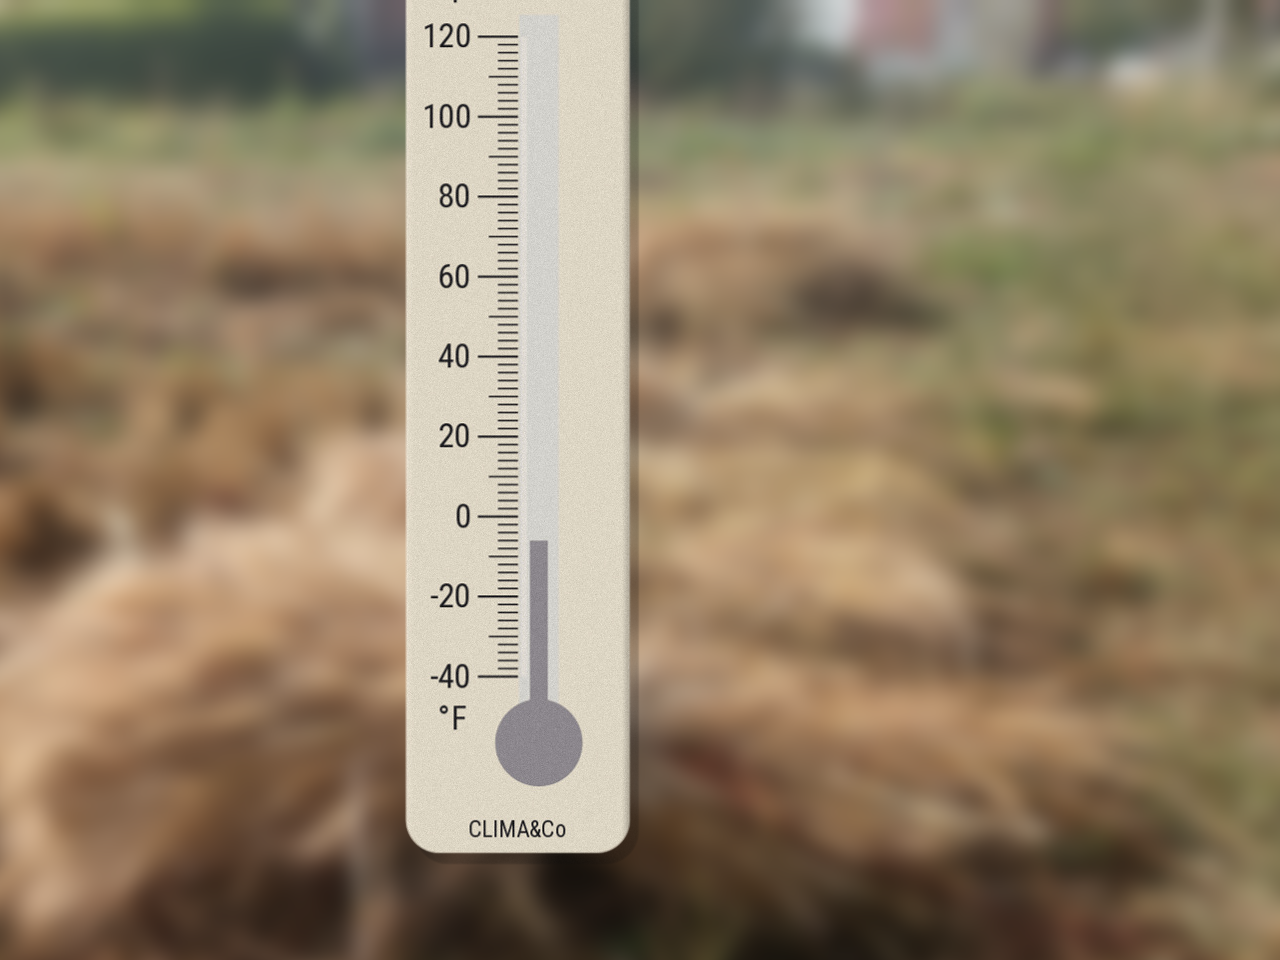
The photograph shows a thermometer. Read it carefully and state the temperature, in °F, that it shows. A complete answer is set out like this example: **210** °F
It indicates **-6** °F
